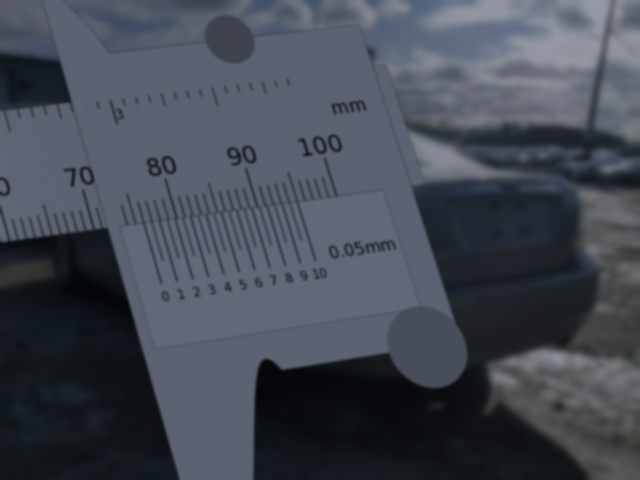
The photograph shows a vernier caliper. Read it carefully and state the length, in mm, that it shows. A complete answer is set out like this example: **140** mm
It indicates **76.0** mm
